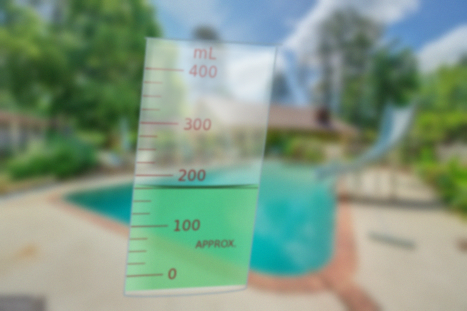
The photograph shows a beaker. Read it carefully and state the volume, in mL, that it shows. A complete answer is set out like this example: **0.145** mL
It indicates **175** mL
